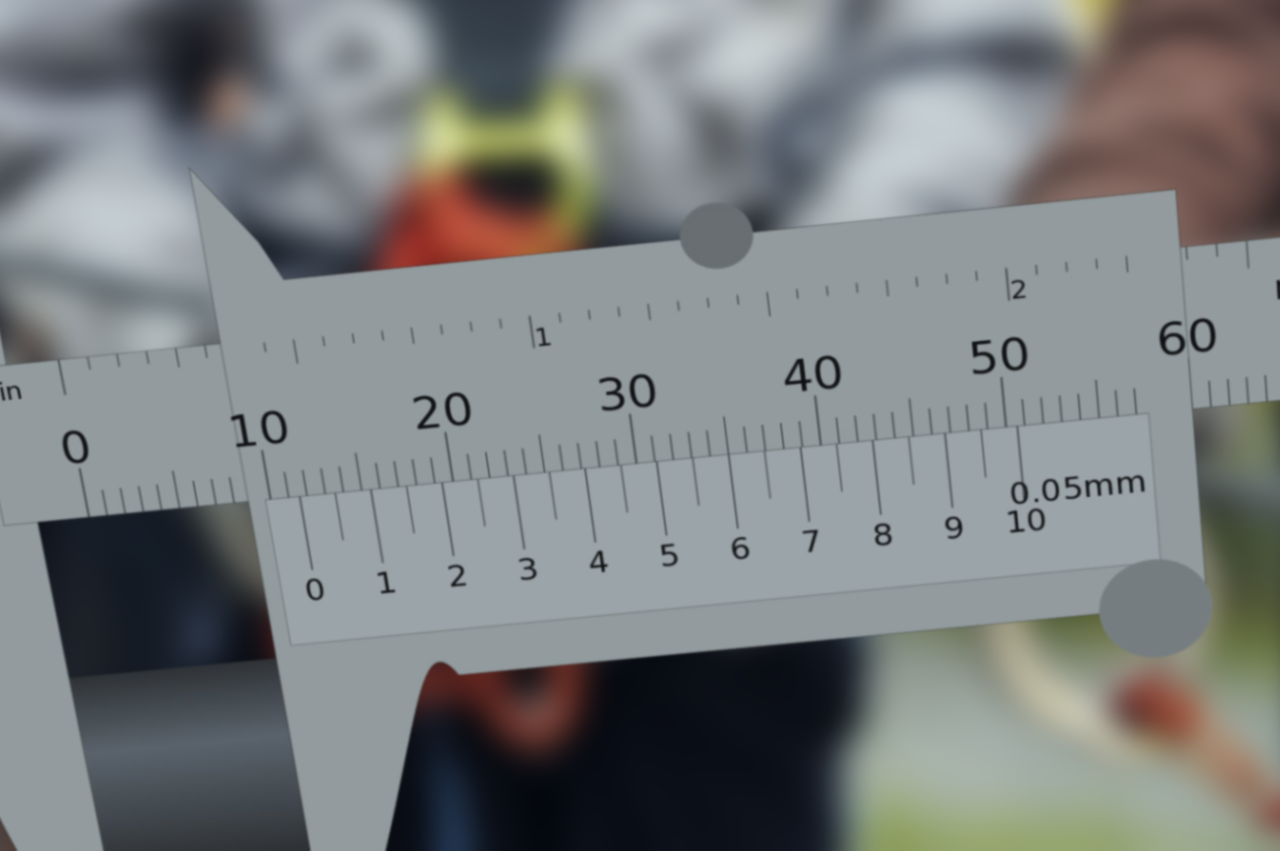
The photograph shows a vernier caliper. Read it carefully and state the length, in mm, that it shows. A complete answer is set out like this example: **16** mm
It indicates **11.6** mm
